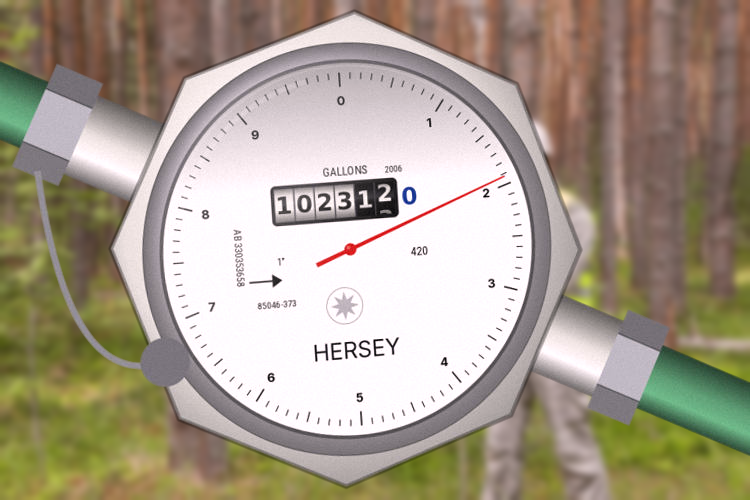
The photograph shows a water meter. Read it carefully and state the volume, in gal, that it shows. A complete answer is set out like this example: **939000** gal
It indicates **1023121.9** gal
